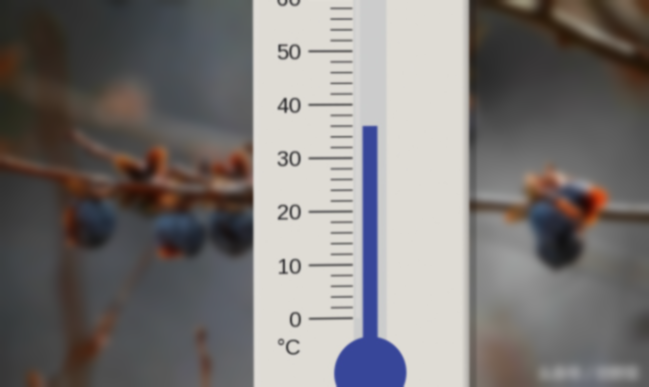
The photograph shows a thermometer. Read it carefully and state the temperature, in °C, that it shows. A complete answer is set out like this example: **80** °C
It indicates **36** °C
